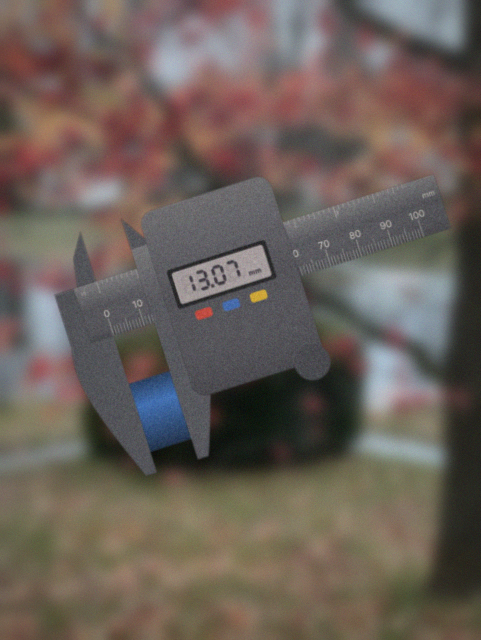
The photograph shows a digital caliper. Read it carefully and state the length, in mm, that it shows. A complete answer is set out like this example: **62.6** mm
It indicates **13.07** mm
